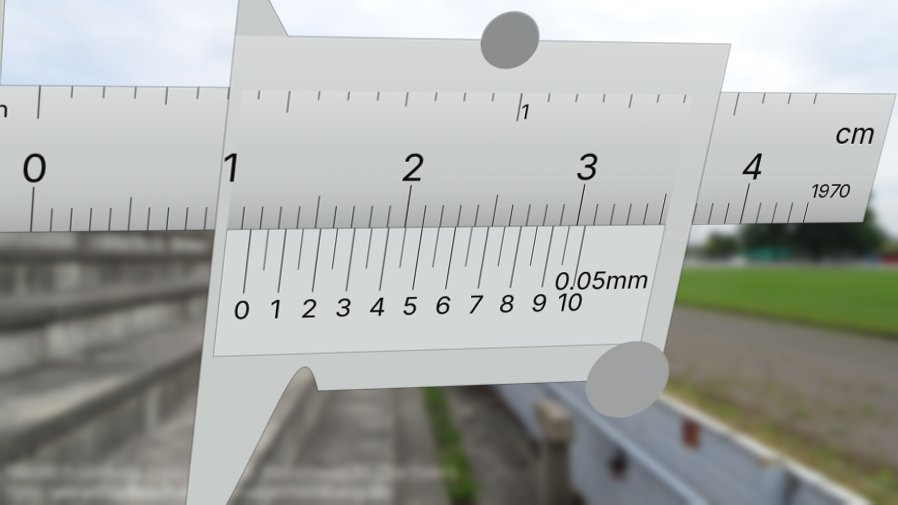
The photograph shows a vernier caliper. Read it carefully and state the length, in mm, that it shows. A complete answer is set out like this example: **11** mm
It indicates **11.5** mm
